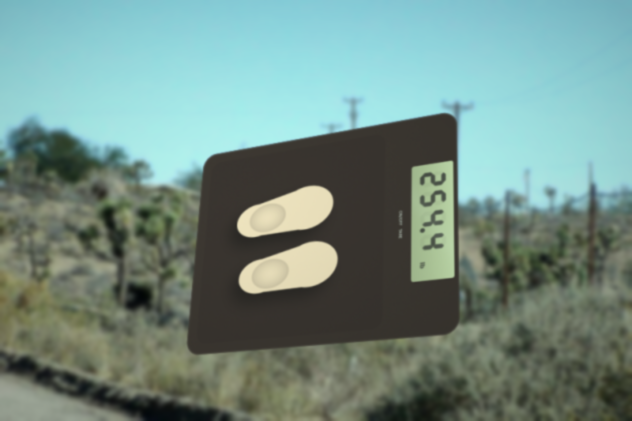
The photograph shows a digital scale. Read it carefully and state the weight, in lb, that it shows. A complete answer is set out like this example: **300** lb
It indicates **254.4** lb
